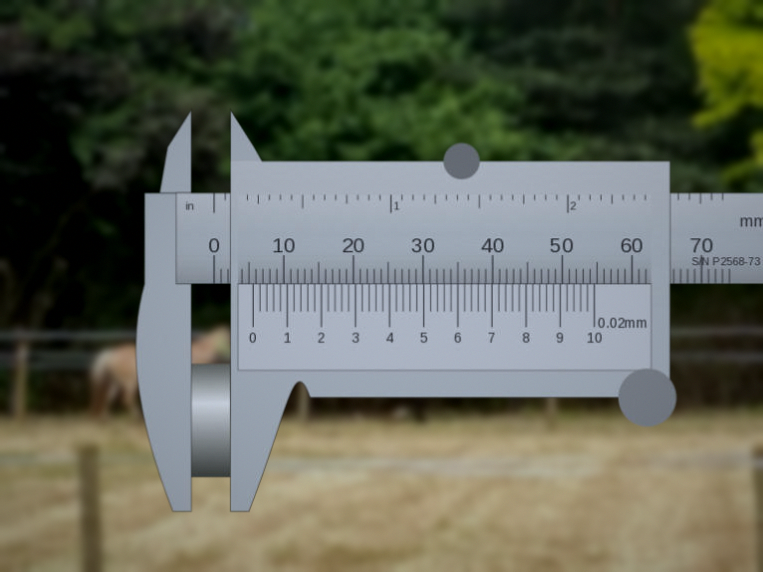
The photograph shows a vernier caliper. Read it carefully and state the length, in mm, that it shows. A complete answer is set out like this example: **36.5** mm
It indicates **5.6** mm
